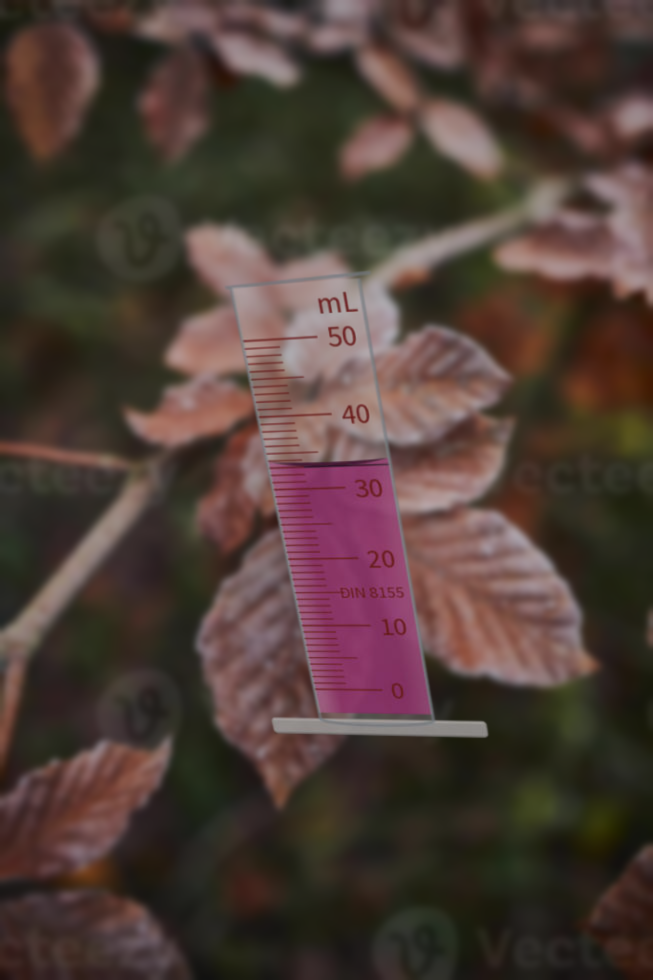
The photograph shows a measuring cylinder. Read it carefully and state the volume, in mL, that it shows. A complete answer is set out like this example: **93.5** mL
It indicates **33** mL
